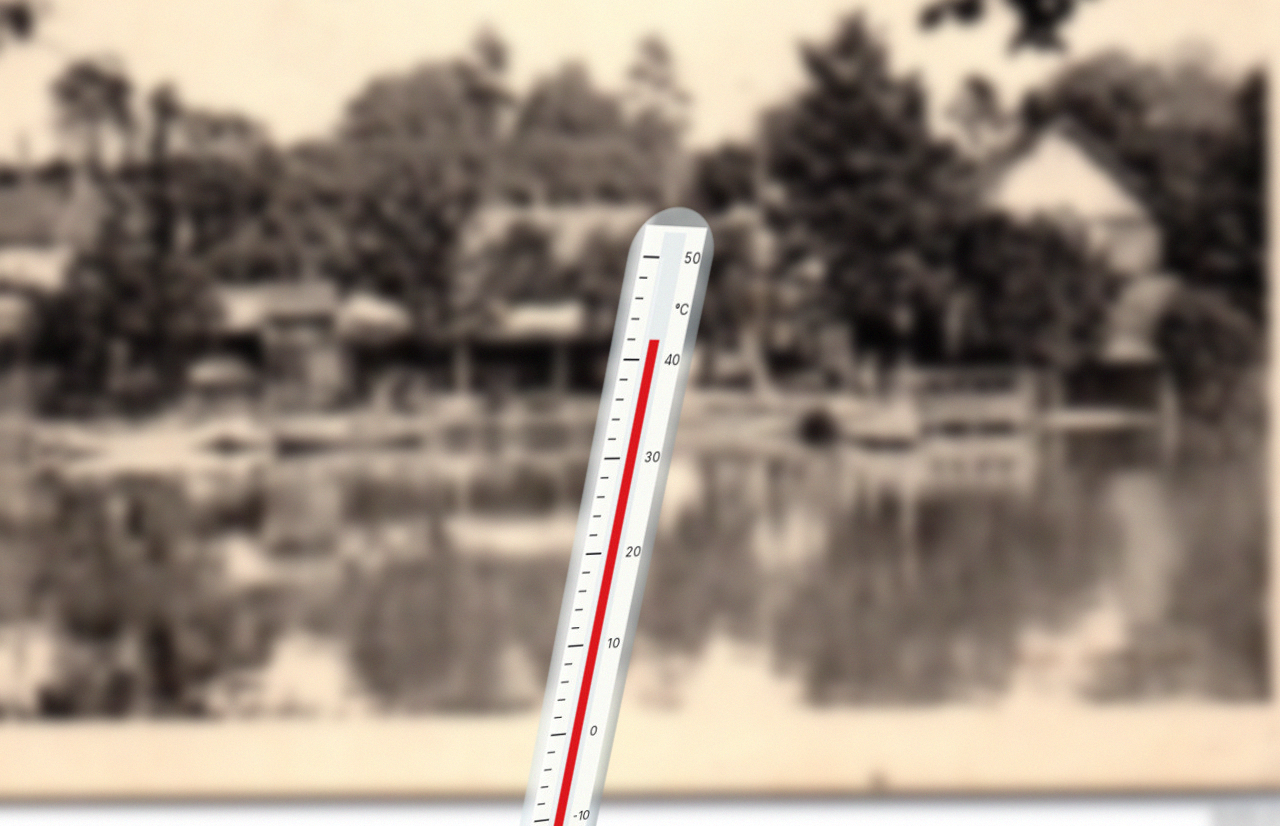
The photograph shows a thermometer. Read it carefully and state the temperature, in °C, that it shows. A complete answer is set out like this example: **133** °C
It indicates **42** °C
